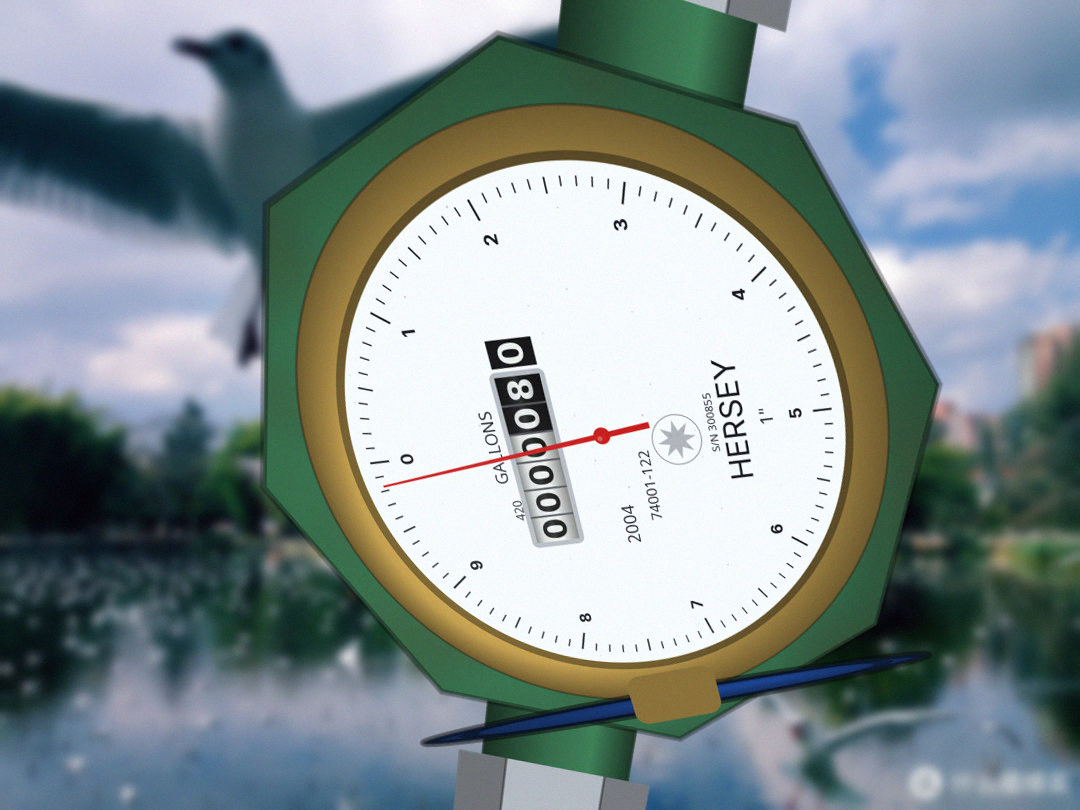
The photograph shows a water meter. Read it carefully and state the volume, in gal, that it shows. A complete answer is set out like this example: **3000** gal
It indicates **79.8** gal
